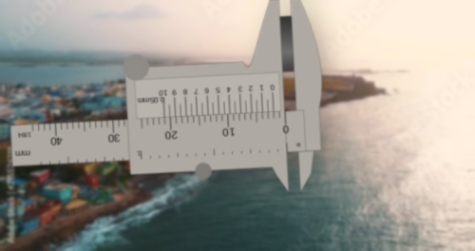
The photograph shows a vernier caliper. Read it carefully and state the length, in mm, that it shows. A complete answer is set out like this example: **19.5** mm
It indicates **2.0** mm
